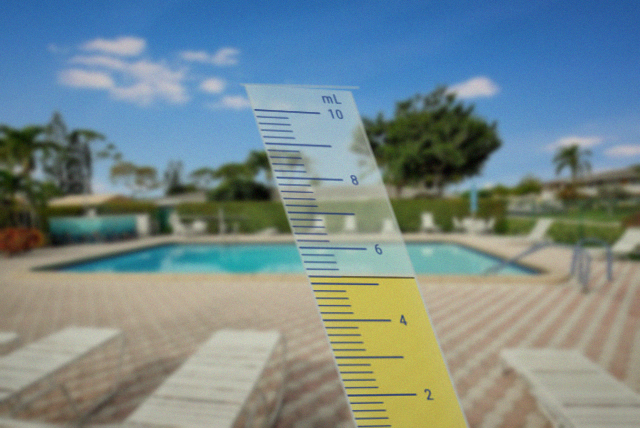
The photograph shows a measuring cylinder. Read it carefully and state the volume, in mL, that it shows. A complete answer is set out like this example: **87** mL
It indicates **5.2** mL
